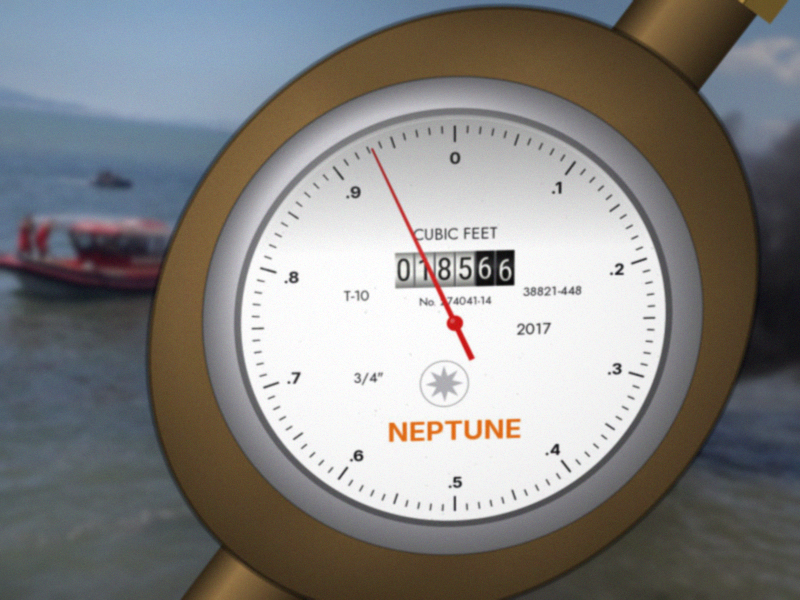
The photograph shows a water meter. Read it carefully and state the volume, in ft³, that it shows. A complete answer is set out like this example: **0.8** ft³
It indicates **18565.93** ft³
